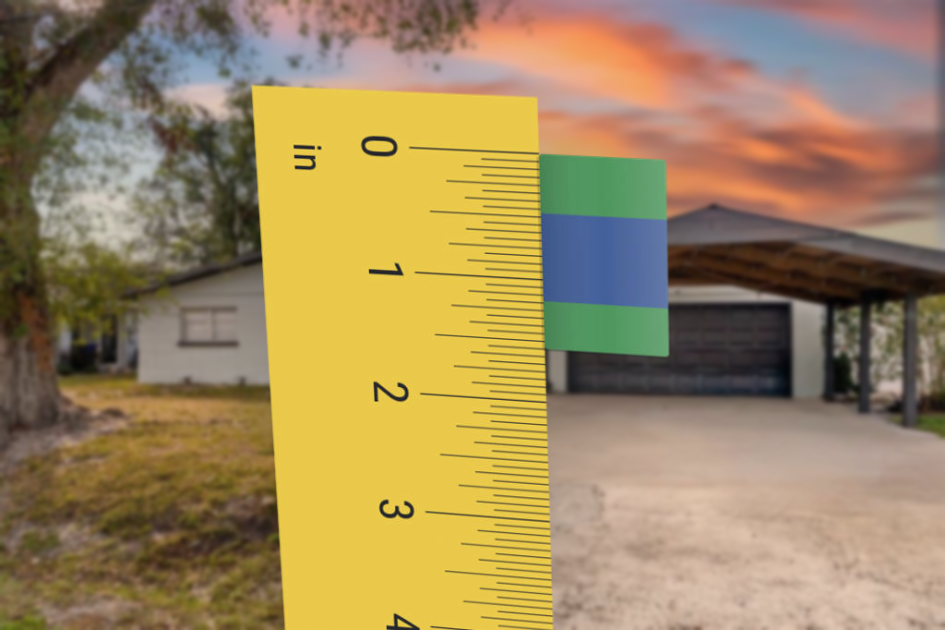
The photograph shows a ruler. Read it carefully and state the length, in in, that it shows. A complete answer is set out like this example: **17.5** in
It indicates **1.5625** in
